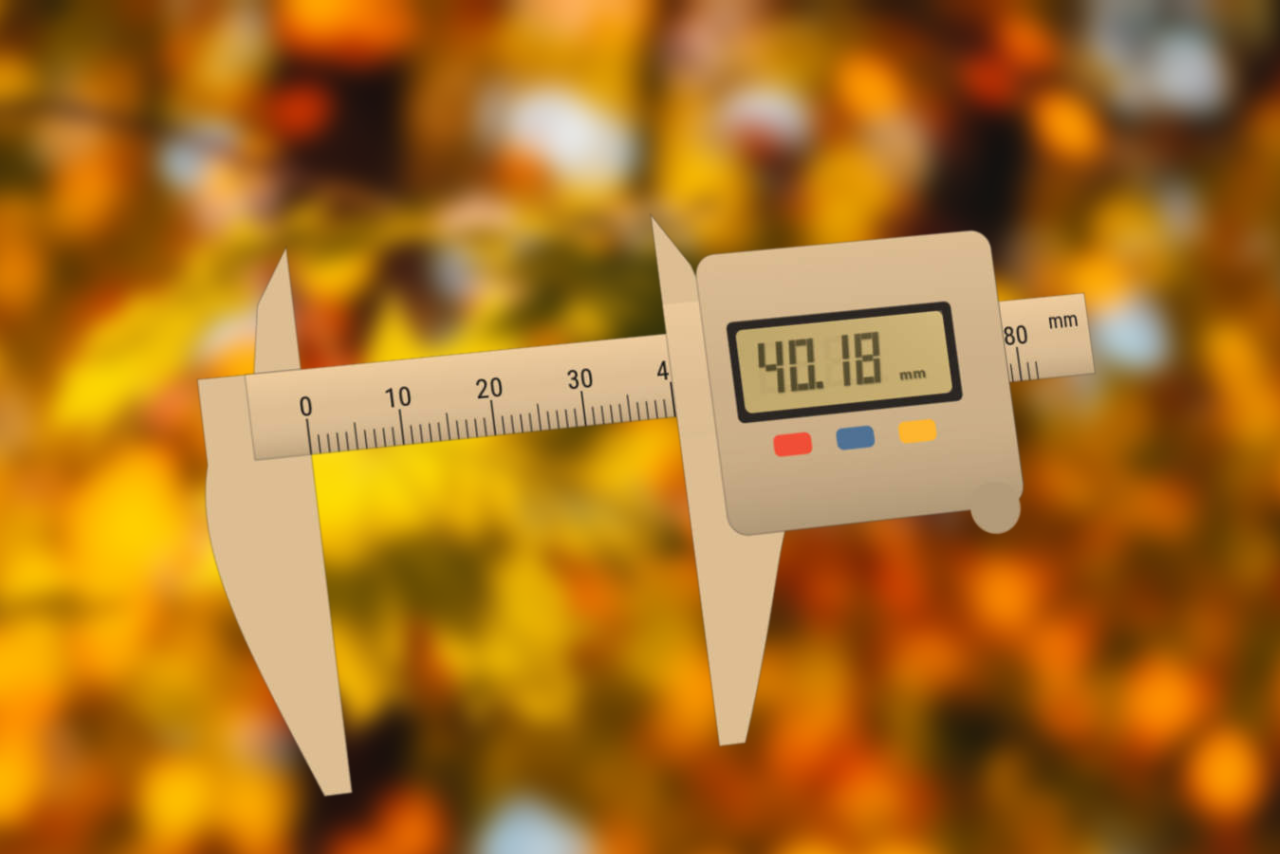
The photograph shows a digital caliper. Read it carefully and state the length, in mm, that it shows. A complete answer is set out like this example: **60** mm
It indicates **40.18** mm
